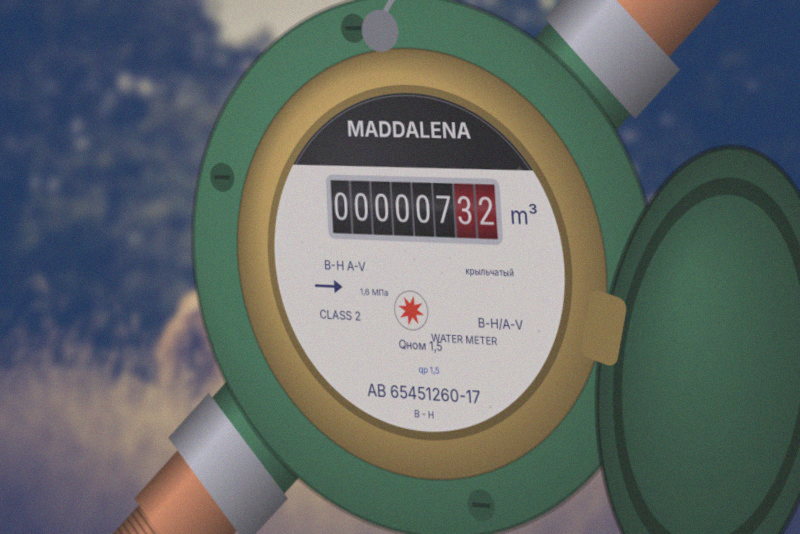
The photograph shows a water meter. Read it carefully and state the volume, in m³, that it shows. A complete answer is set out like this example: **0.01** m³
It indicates **7.32** m³
